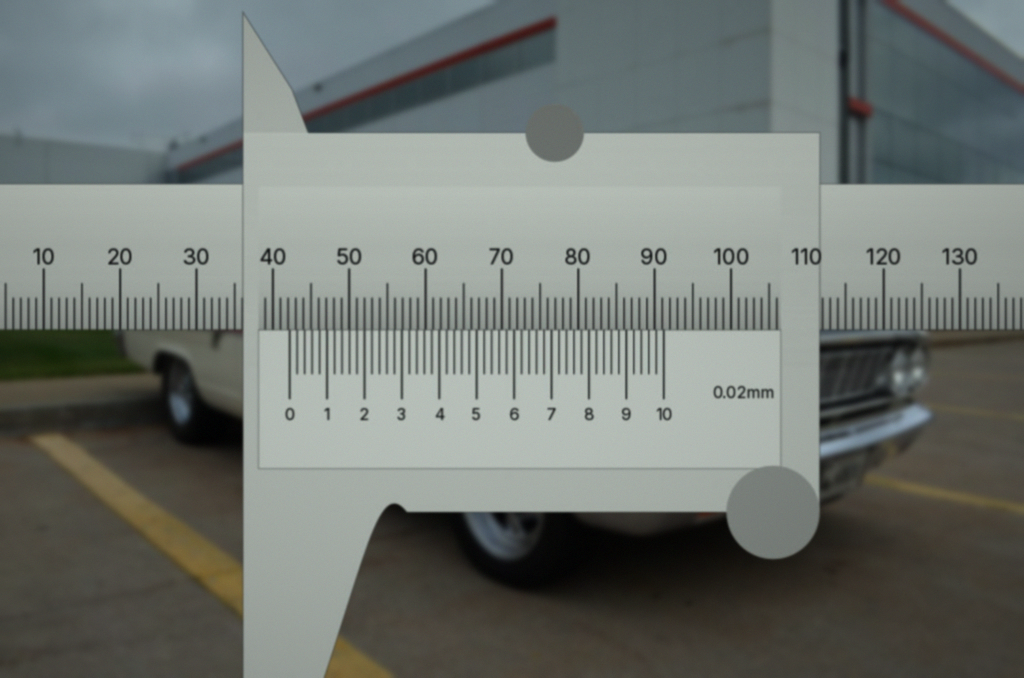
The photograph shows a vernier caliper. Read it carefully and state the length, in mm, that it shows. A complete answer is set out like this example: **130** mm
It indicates **42.2** mm
